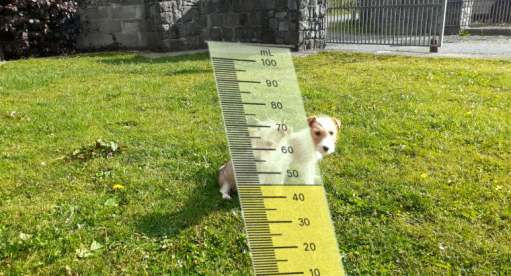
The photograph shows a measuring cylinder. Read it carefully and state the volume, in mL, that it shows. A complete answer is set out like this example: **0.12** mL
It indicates **45** mL
